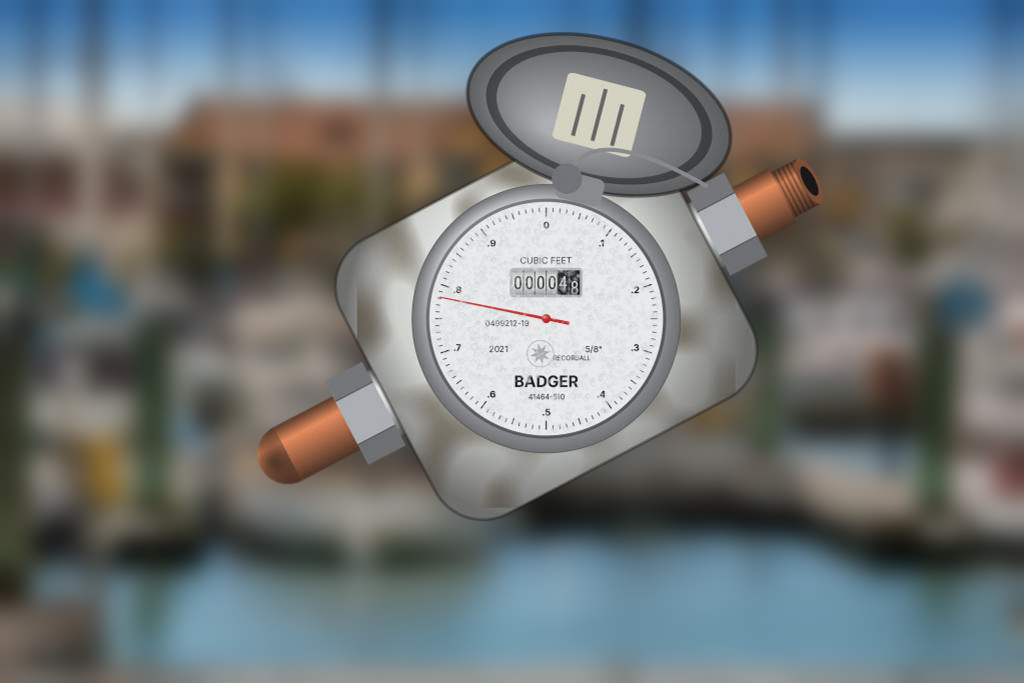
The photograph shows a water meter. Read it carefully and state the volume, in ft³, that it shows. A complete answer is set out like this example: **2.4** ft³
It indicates **47.78** ft³
